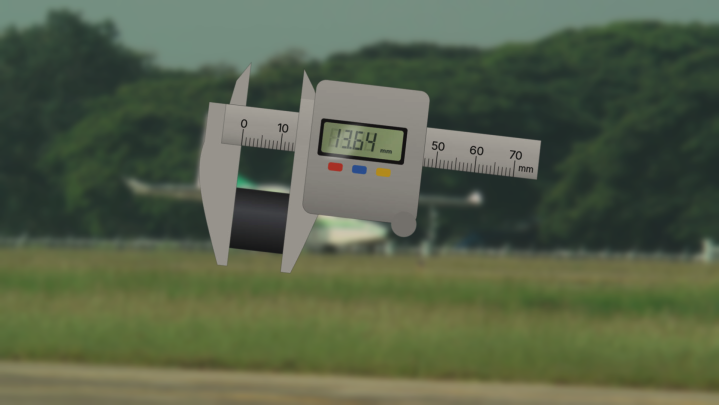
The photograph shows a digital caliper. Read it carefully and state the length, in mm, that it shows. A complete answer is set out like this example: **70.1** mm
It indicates **13.64** mm
